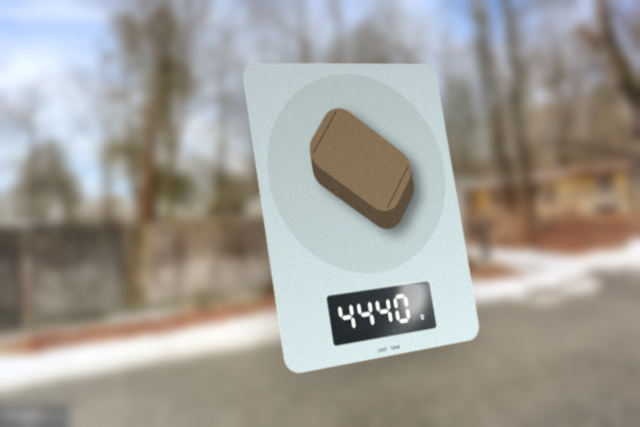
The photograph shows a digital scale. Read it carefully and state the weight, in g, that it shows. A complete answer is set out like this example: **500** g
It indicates **4440** g
